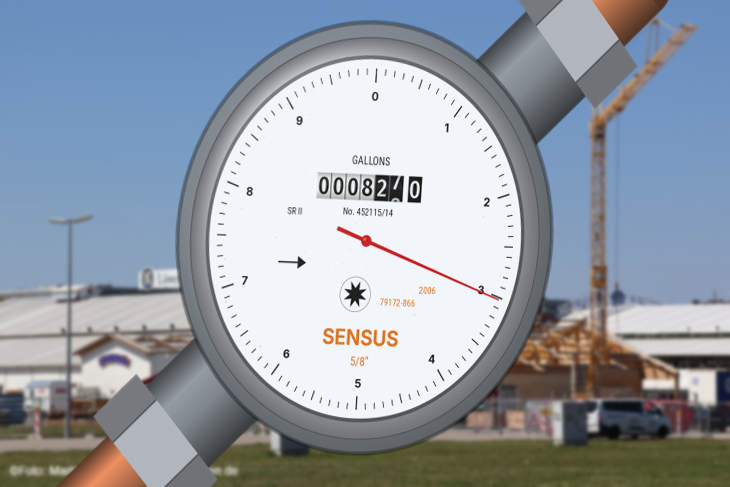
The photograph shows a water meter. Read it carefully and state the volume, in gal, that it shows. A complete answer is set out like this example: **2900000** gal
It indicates **8273.0** gal
